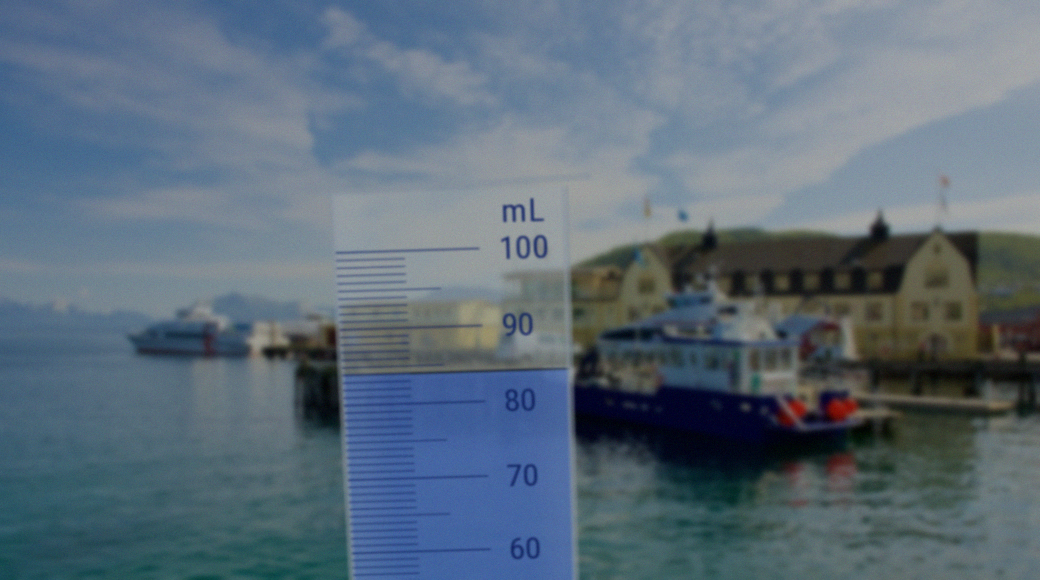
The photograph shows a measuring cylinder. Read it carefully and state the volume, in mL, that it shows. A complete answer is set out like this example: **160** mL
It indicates **84** mL
